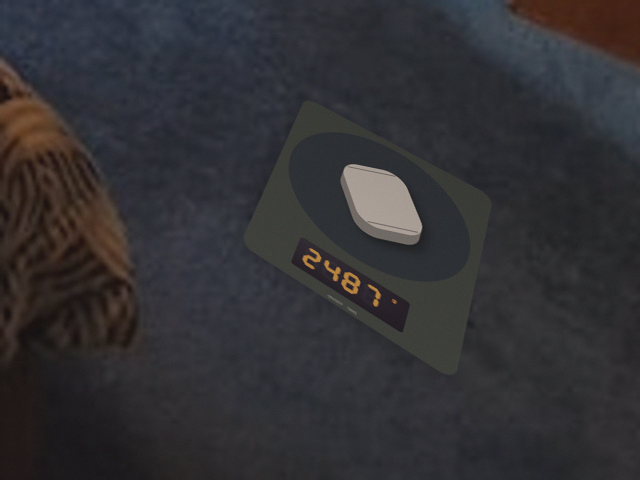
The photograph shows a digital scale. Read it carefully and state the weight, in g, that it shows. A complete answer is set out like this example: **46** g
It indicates **2487** g
